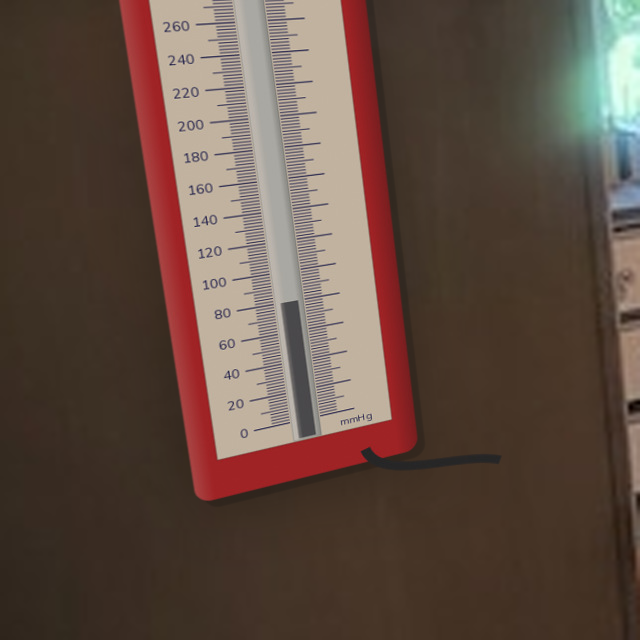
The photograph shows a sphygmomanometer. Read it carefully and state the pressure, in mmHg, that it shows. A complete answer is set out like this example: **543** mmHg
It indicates **80** mmHg
